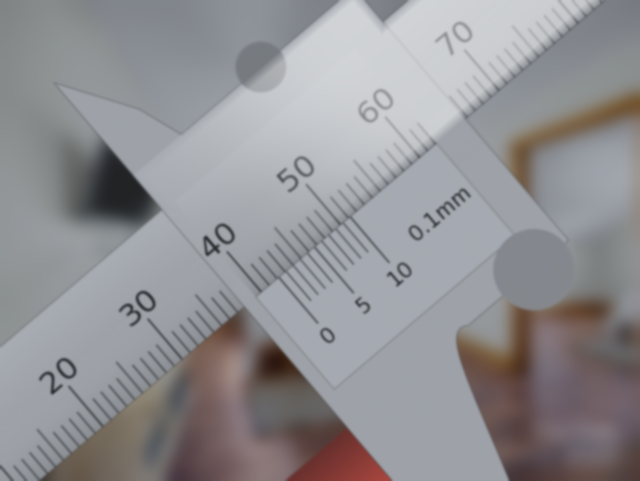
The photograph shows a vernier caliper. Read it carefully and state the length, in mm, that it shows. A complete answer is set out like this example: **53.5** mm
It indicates **42.2** mm
